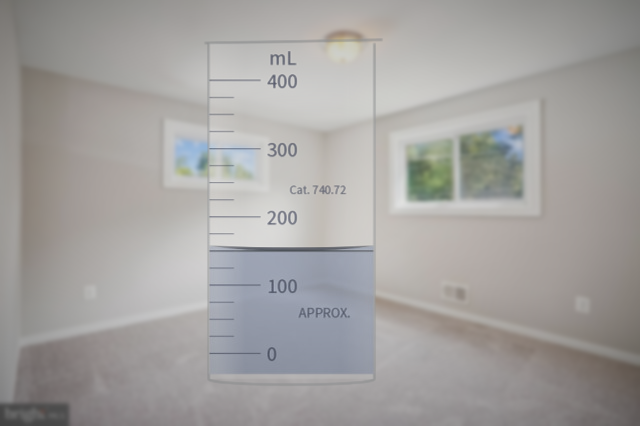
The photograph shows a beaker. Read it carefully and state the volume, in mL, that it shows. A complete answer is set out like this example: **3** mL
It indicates **150** mL
